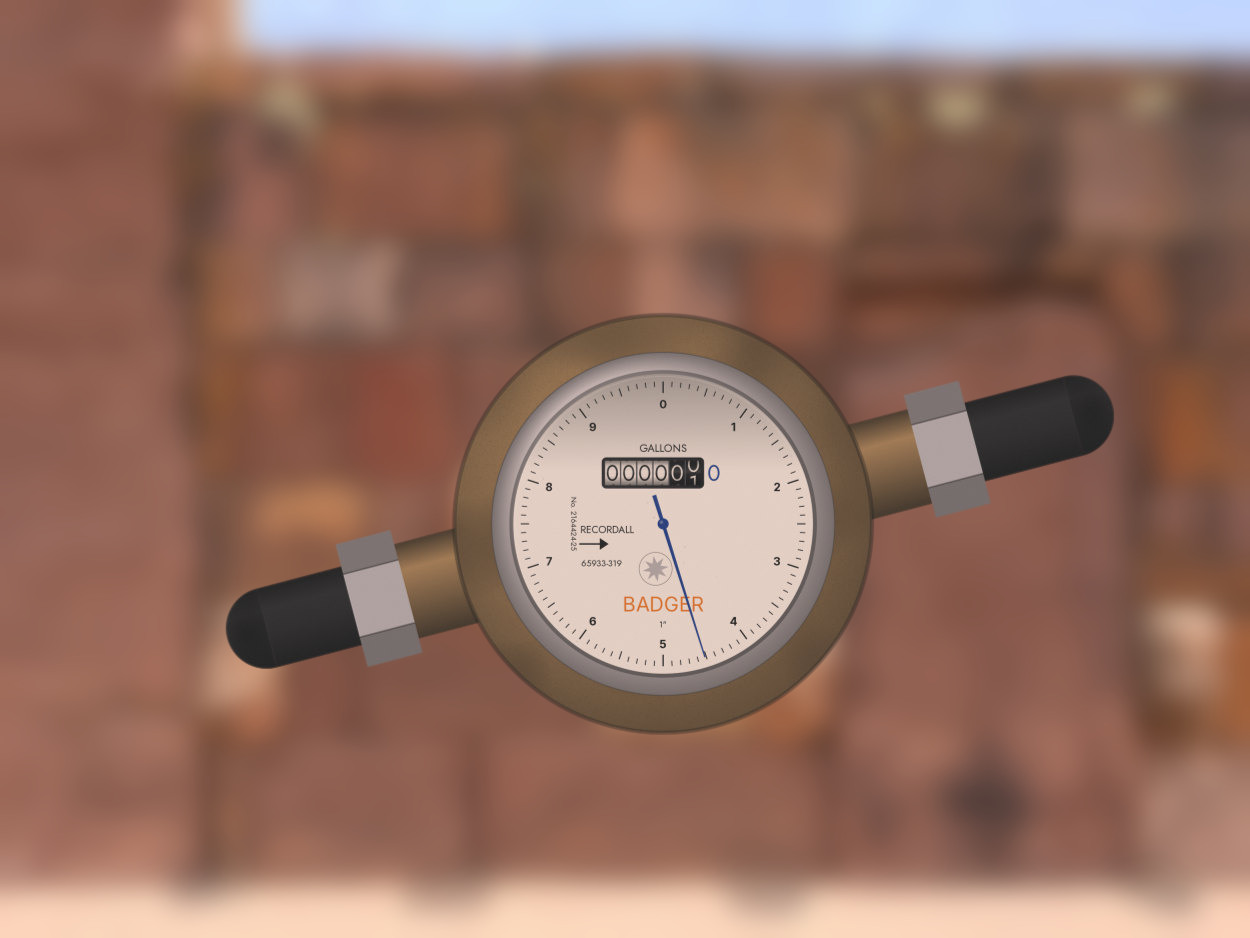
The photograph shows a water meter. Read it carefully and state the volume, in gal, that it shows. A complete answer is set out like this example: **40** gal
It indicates **4.5** gal
